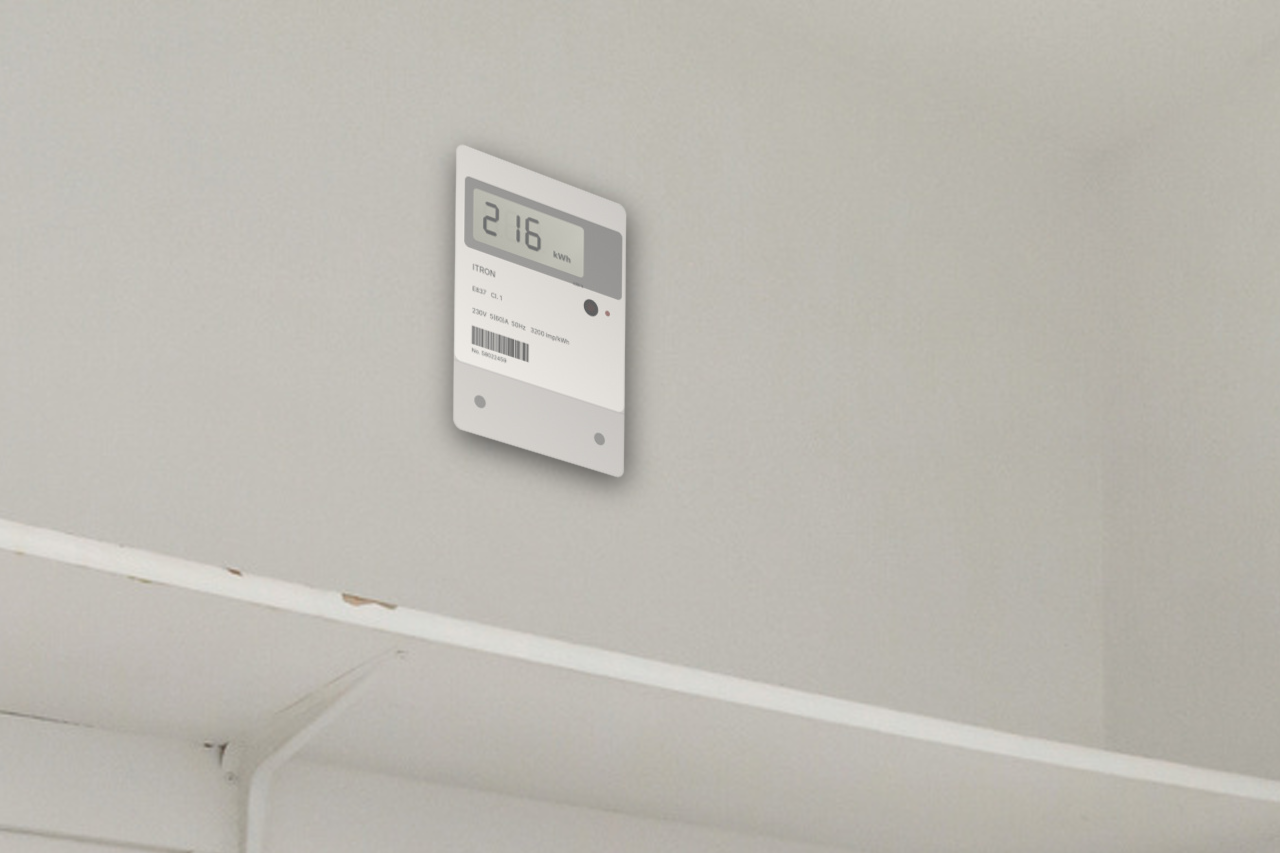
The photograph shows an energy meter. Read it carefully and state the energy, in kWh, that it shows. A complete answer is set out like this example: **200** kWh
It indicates **216** kWh
